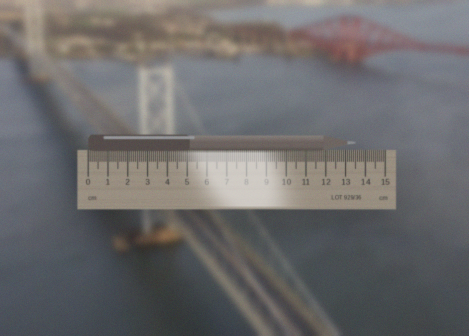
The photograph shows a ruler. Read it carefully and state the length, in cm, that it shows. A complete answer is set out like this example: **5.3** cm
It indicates **13.5** cm
